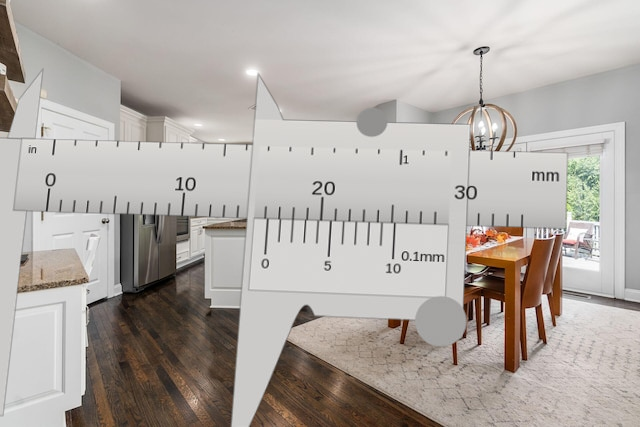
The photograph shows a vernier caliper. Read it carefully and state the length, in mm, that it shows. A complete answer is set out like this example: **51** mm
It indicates **16.2** mm
